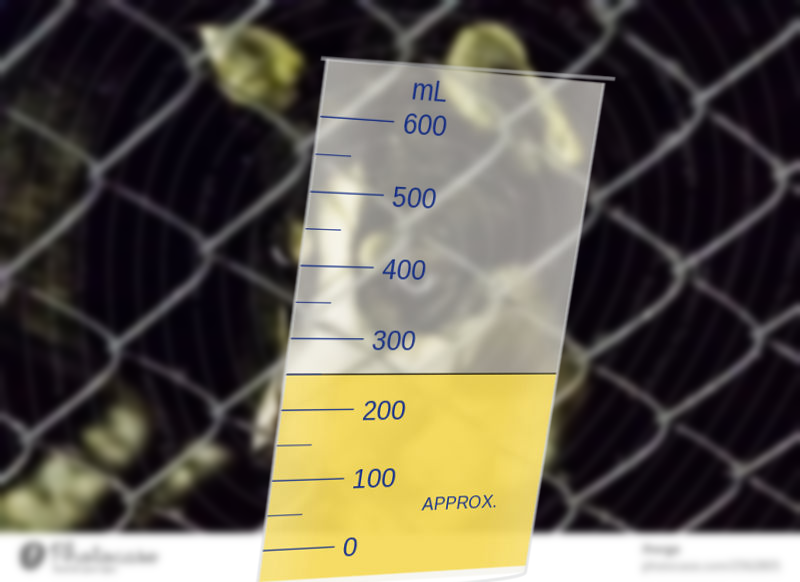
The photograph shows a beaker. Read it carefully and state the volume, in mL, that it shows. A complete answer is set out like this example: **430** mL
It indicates **250** mL
